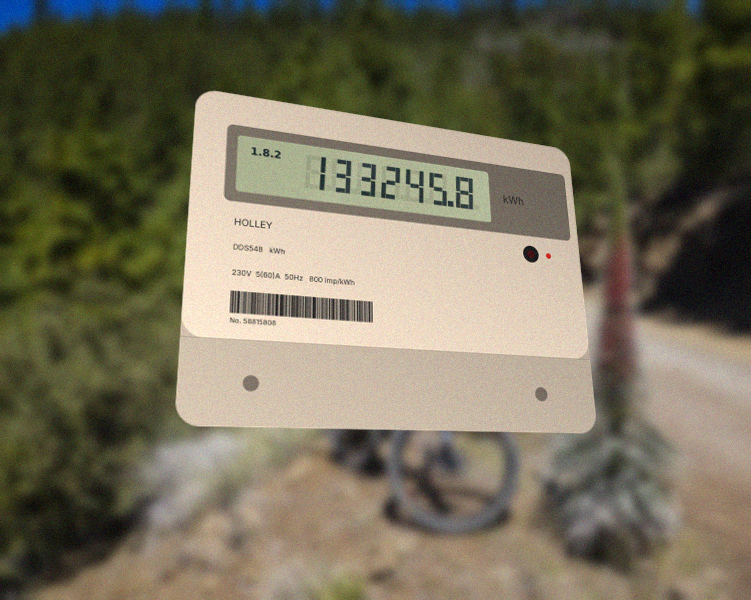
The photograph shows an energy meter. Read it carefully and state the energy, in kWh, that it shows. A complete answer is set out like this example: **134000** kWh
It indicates **133245.8** kWh
